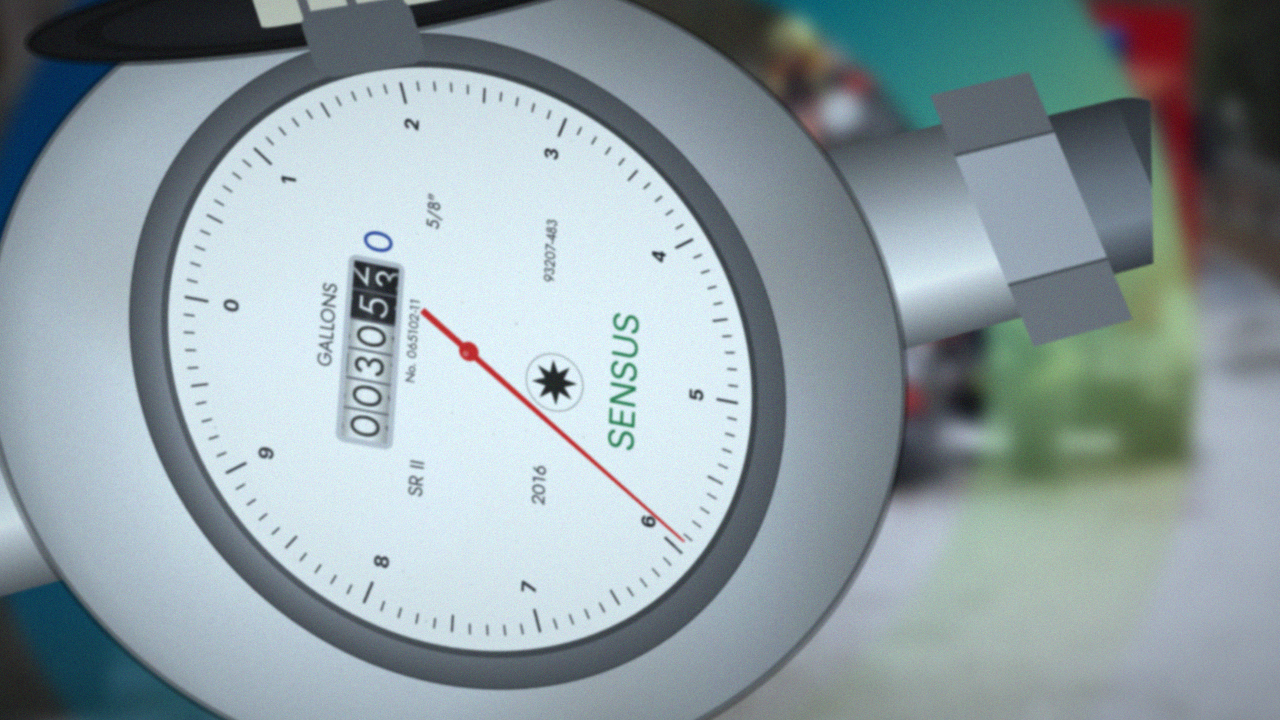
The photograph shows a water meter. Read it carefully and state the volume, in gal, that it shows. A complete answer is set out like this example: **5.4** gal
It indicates **30525.9** gal
